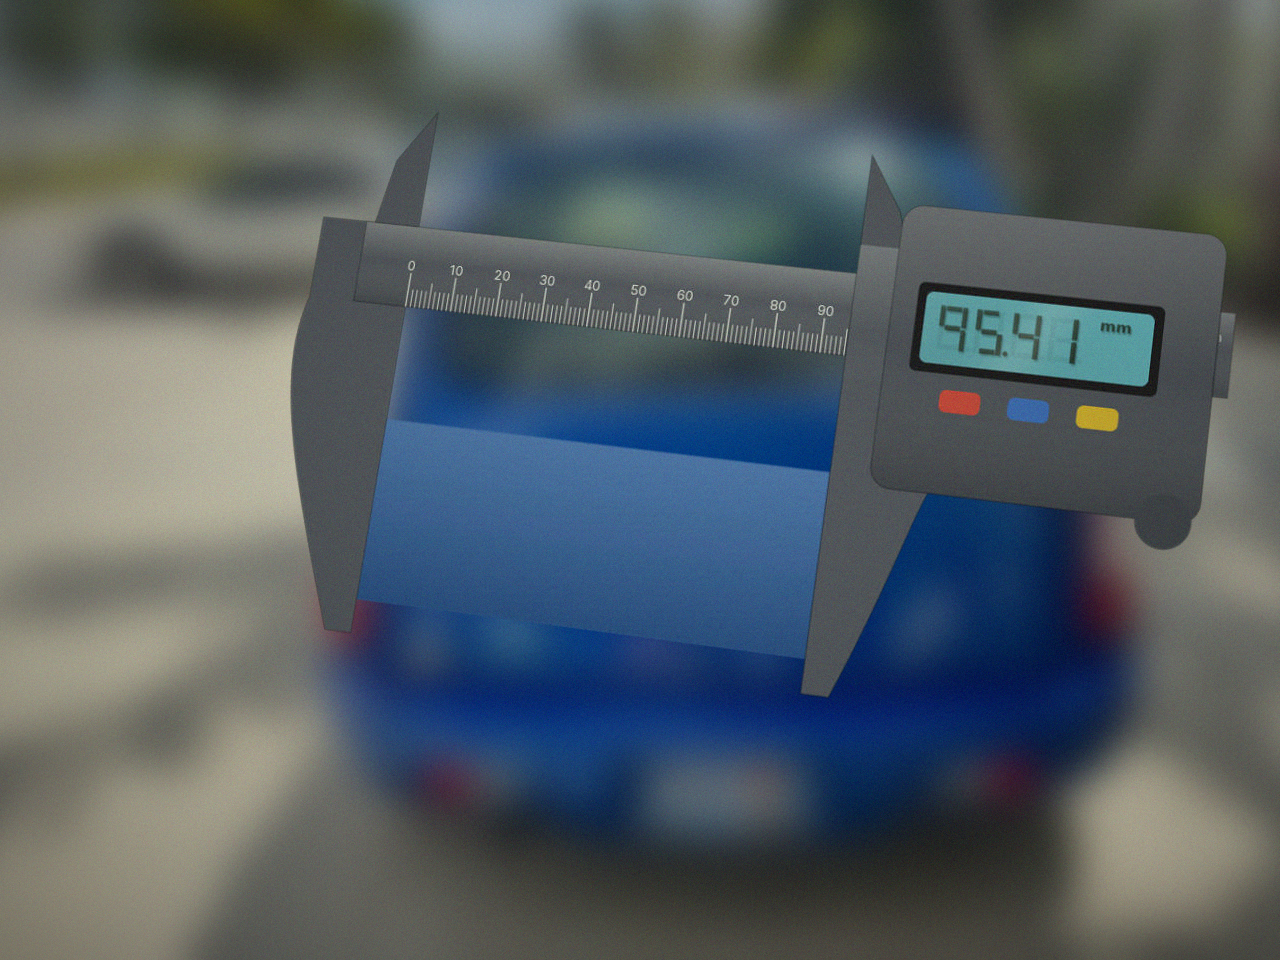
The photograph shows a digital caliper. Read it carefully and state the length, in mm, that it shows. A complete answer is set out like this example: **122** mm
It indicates **95.41** mm
